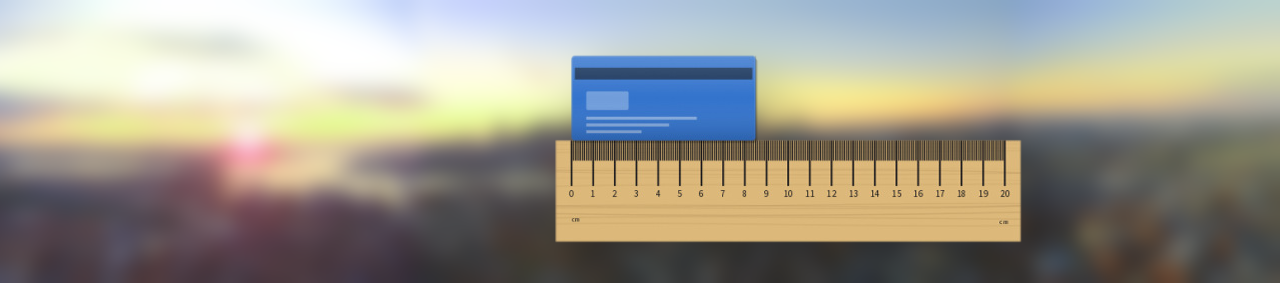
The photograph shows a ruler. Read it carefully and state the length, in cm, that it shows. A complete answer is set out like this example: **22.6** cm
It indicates **8.5** cm
